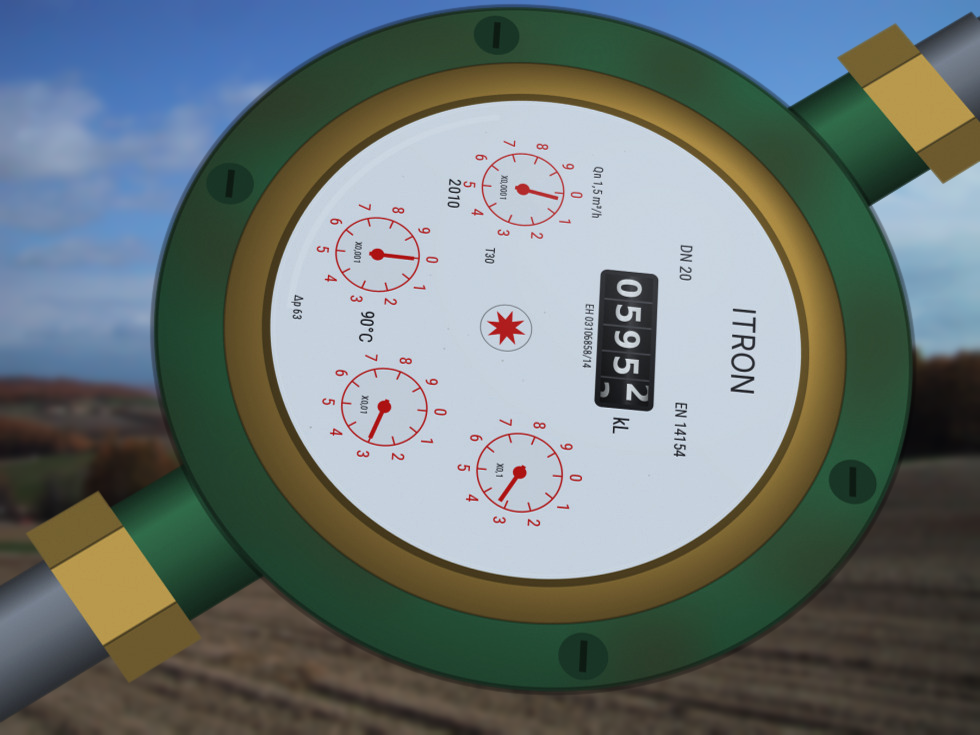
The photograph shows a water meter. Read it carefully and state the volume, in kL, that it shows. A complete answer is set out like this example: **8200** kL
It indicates **5952.3300** kL
